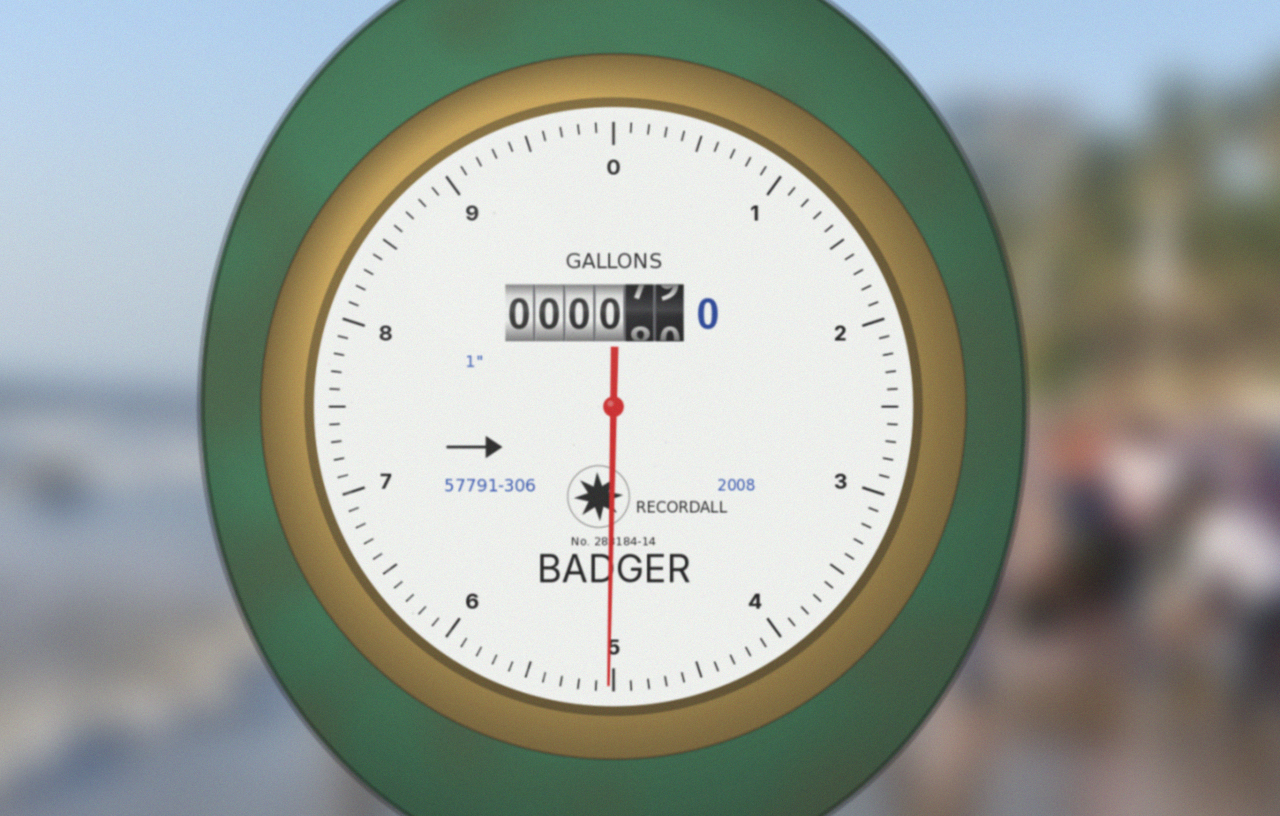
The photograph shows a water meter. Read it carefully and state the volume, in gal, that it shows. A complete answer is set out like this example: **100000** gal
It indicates **795.0** gal
